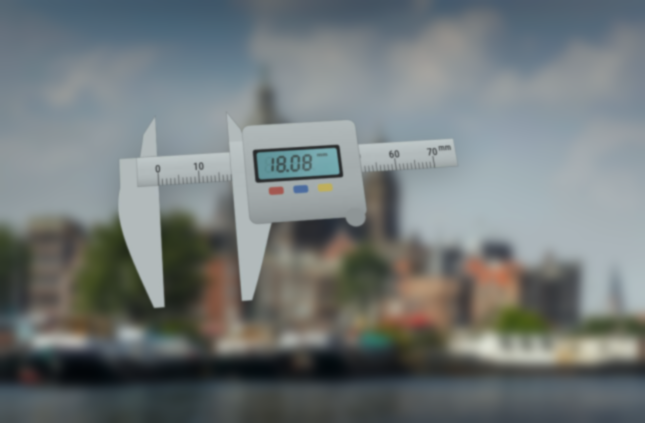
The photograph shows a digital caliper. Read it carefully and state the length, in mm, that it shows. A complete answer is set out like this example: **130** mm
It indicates **18.08** mm
